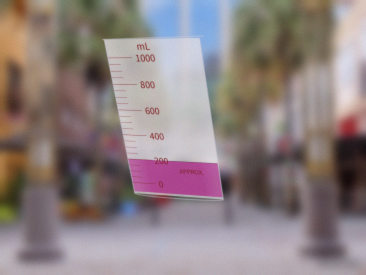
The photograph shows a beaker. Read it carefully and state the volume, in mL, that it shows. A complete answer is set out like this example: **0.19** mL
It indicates **200** mL
